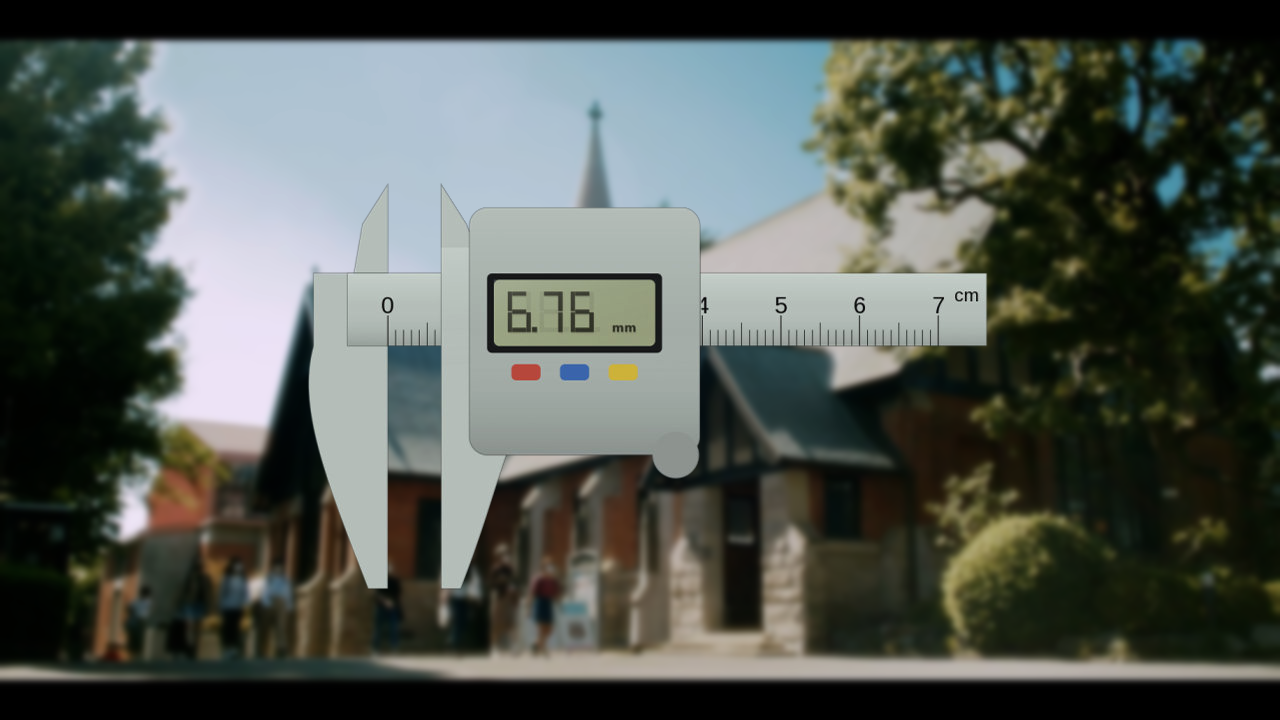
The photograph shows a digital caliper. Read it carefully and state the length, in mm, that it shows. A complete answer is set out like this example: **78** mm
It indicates **6.76** mm
